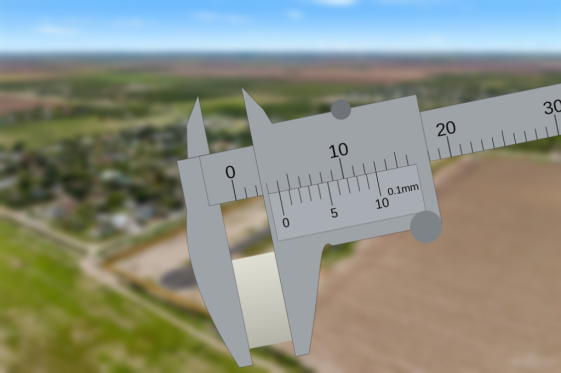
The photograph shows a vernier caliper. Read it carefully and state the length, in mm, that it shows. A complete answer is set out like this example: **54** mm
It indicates **4.0** mm
